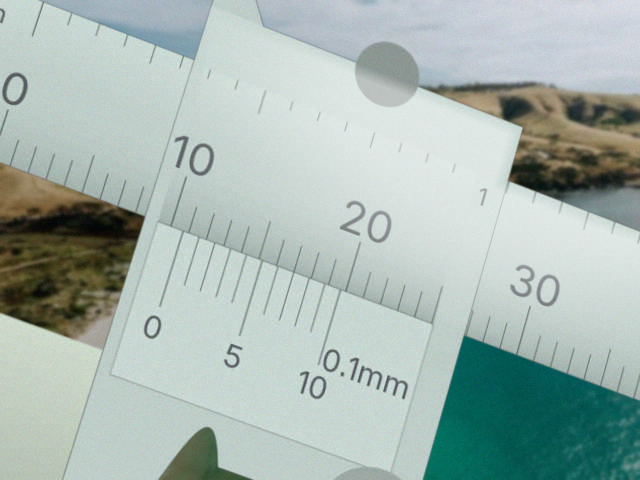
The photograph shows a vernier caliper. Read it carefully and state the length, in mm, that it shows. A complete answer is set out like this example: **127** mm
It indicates **10.7** mm
